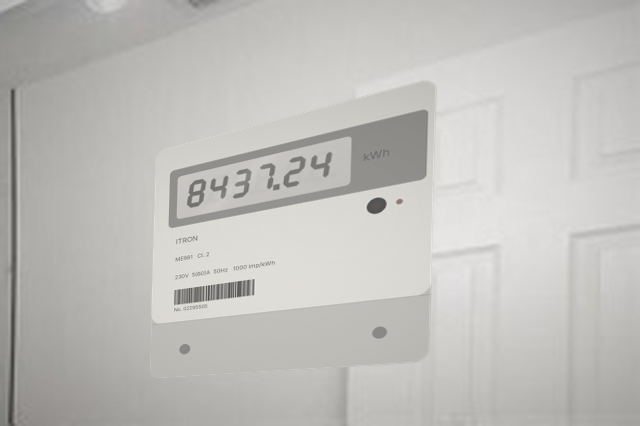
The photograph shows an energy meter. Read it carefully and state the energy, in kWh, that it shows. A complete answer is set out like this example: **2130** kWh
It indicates **8437.24** kWh
